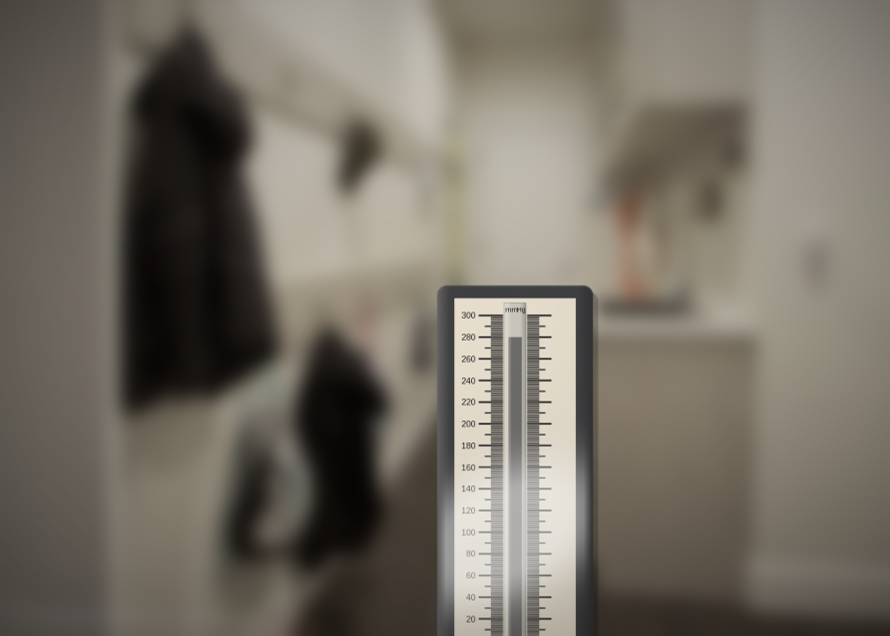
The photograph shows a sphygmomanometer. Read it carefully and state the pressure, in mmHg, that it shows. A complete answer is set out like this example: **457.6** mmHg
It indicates **280** mmHg
